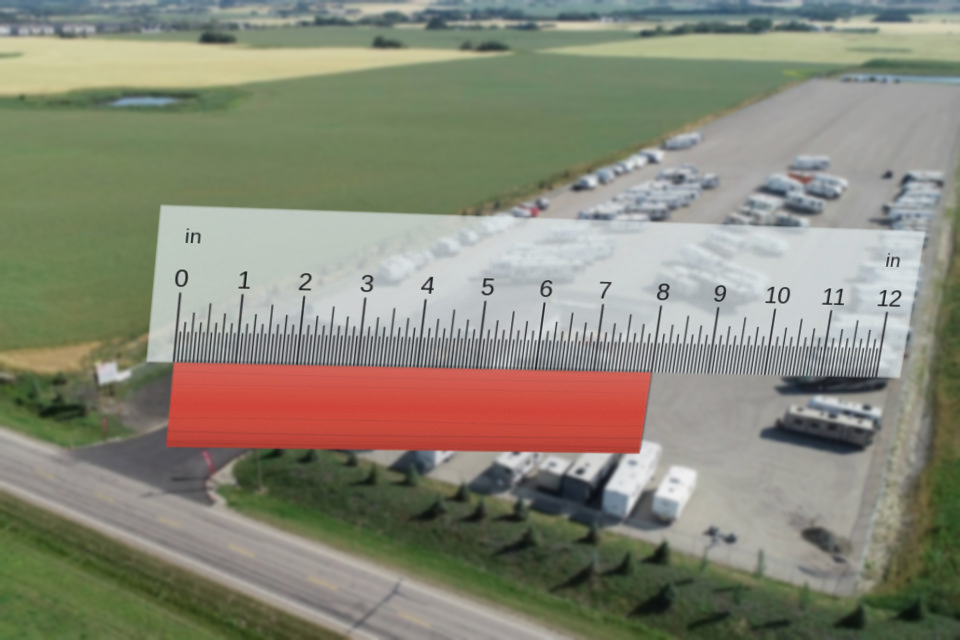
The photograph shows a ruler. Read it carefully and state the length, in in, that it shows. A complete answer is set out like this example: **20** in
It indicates **8** in
